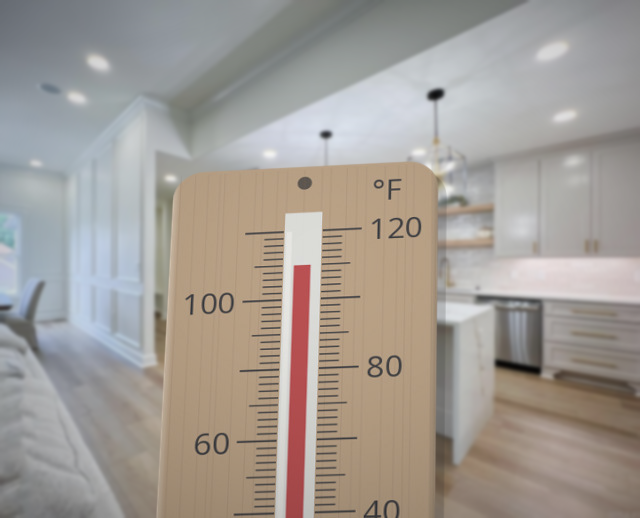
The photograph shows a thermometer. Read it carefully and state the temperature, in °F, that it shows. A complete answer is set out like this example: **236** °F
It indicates **110** °F
